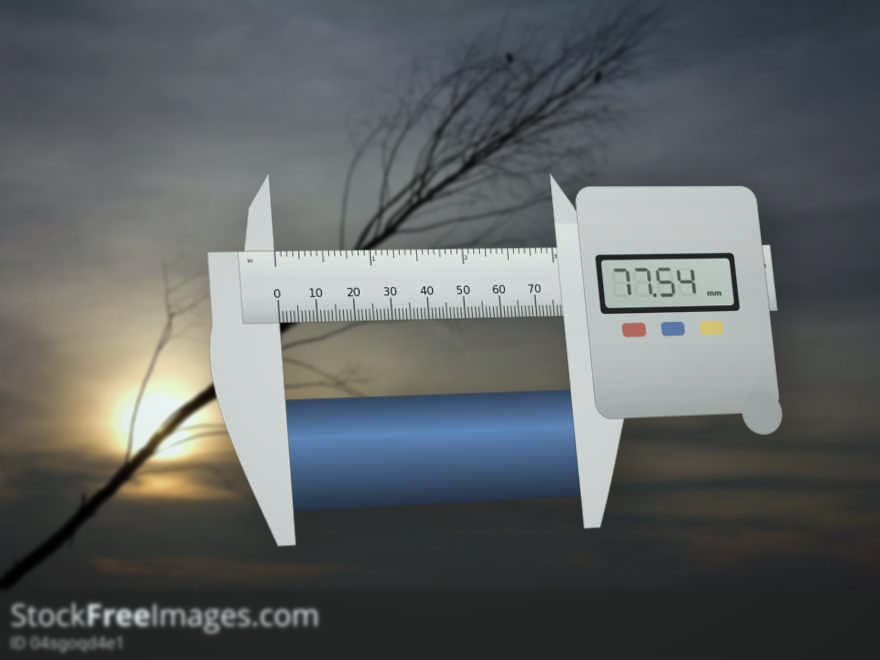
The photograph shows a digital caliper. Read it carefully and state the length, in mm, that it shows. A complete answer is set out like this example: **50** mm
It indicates **77.54** mm
